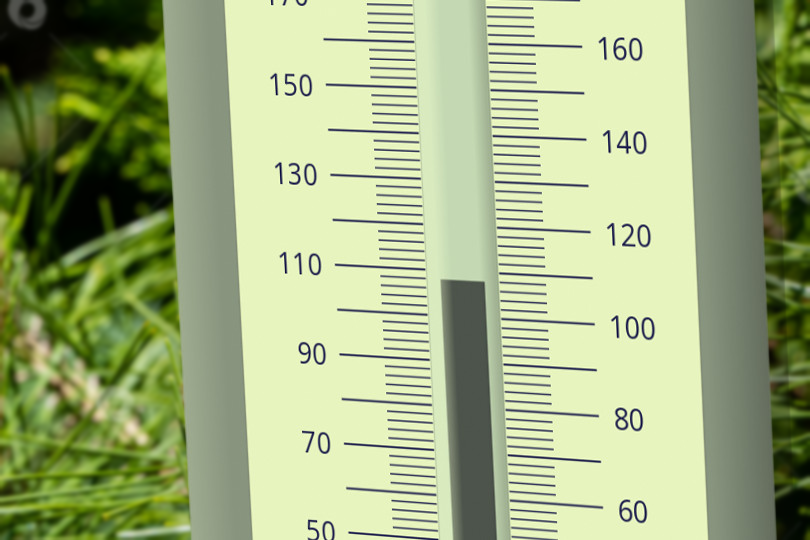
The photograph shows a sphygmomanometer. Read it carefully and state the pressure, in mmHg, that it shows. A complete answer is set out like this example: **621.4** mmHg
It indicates **108** mmHg
